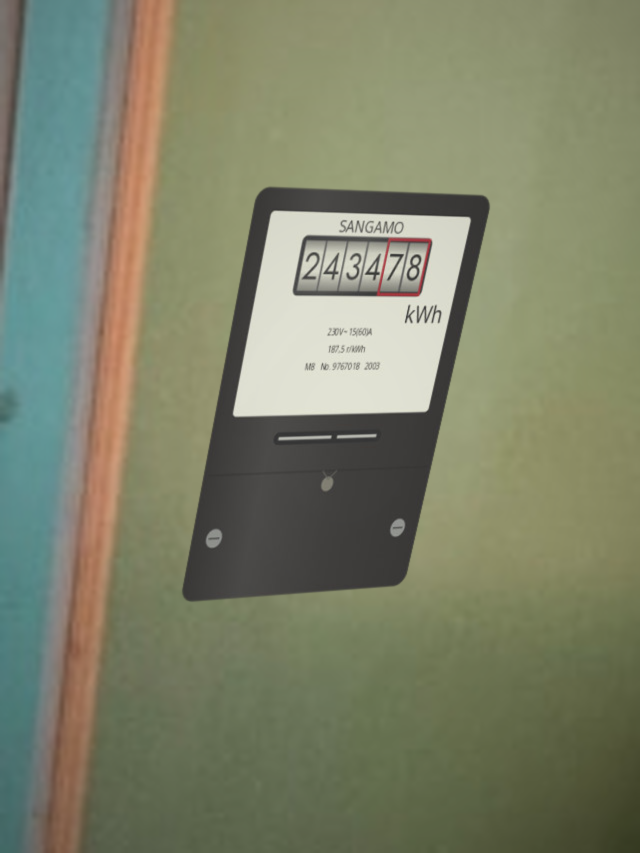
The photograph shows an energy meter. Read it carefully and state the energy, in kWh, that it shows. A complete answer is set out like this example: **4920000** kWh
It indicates **2434.78** kWh
